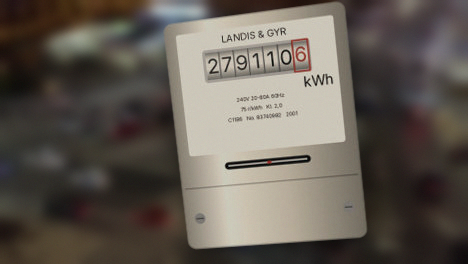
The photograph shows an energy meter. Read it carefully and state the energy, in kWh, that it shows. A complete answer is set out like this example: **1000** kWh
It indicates **279110.6** kWh
